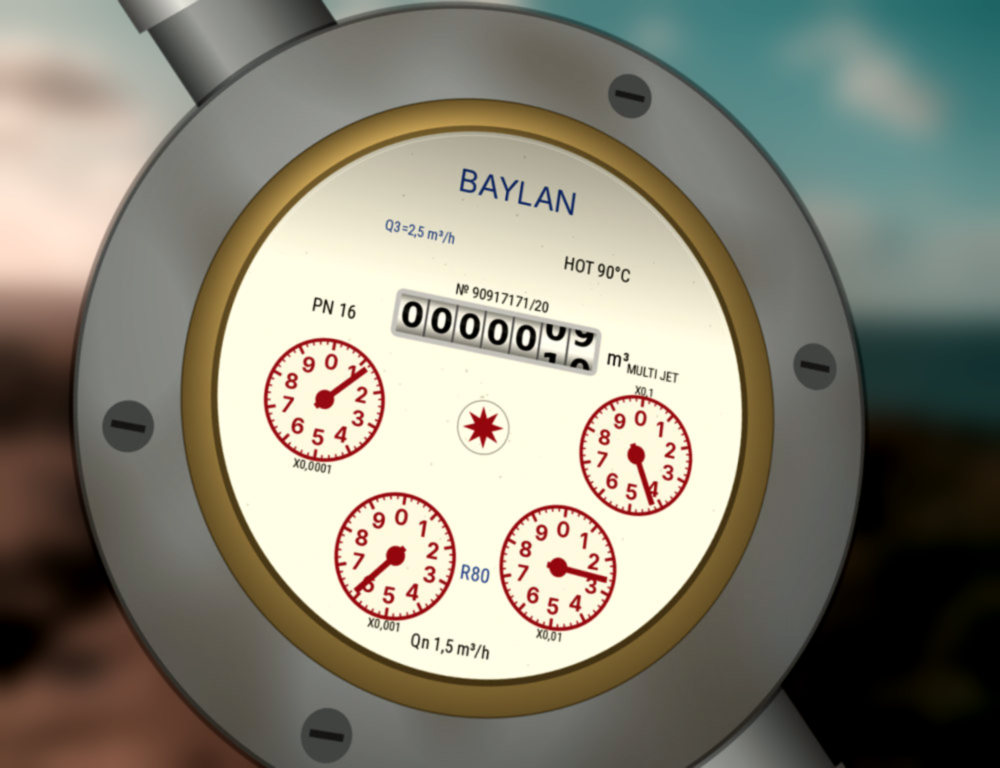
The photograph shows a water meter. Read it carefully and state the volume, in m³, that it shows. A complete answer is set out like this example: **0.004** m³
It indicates **9.4261** m³
